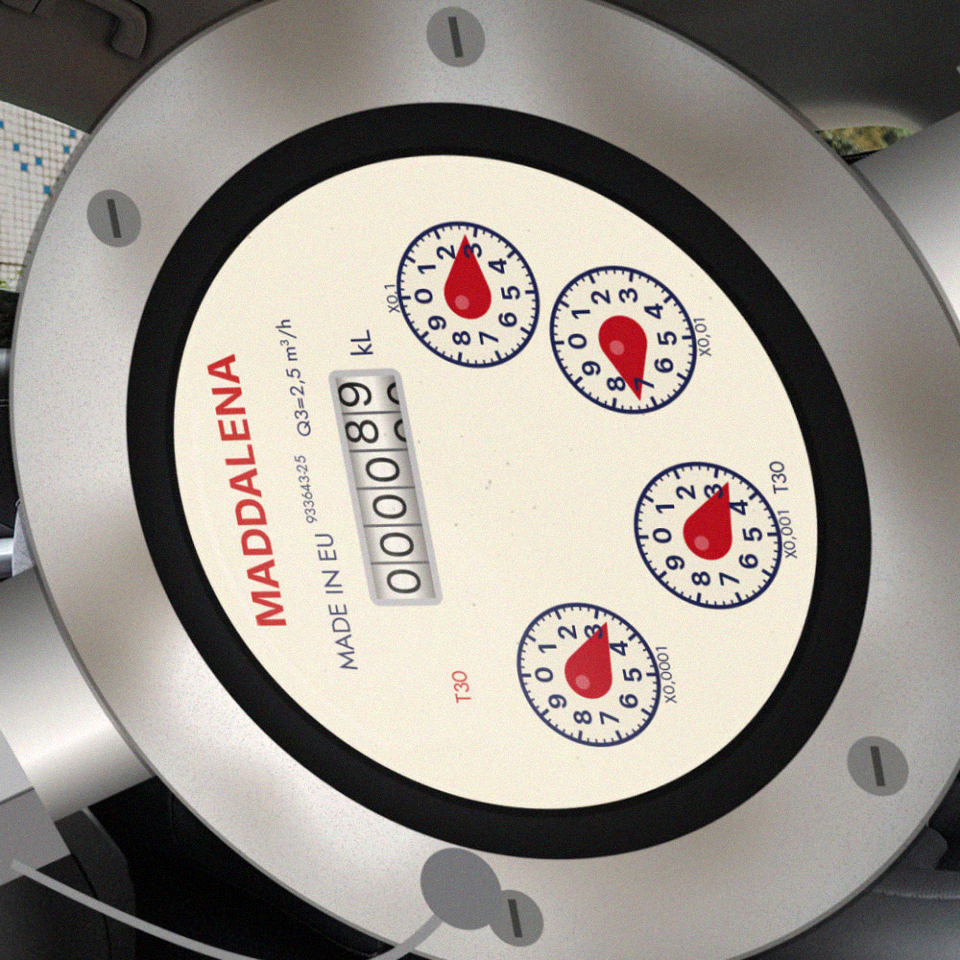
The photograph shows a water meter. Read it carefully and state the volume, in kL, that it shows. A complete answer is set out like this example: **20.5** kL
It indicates **89.2733** kL
